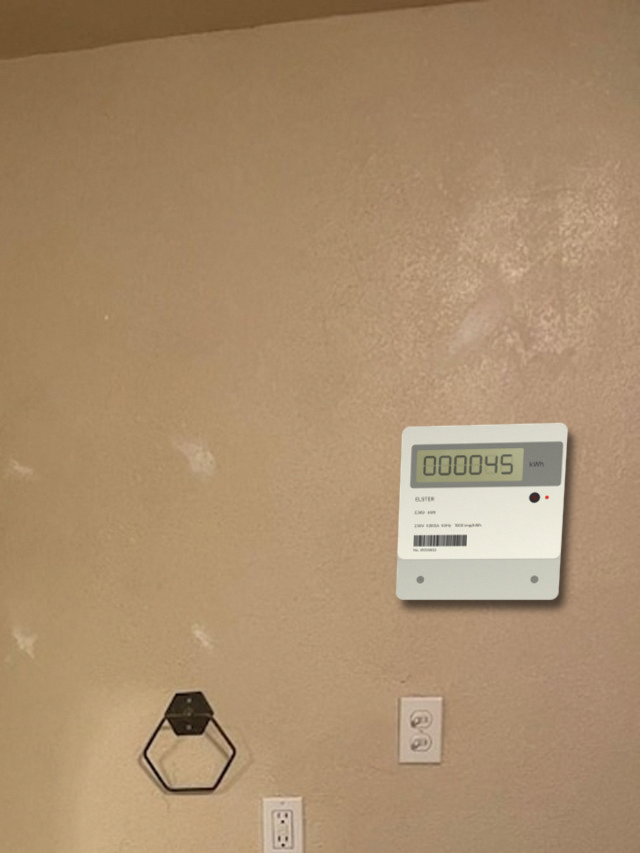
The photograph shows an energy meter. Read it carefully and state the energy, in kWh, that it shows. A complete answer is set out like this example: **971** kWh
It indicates **45** kWh
